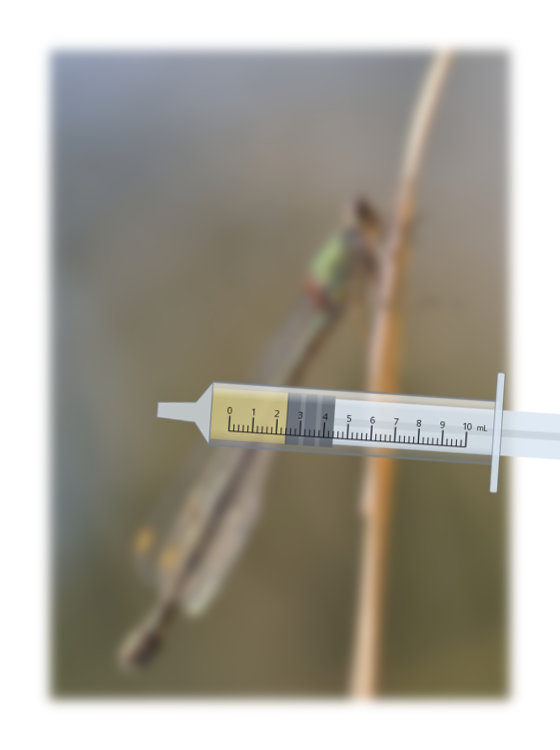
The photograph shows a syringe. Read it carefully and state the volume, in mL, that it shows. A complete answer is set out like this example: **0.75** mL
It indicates **2.4** mL
